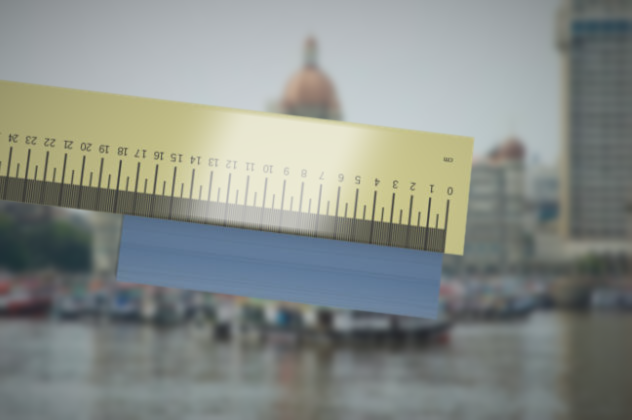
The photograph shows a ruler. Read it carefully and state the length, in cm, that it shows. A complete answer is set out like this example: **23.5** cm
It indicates **17.5** cm
